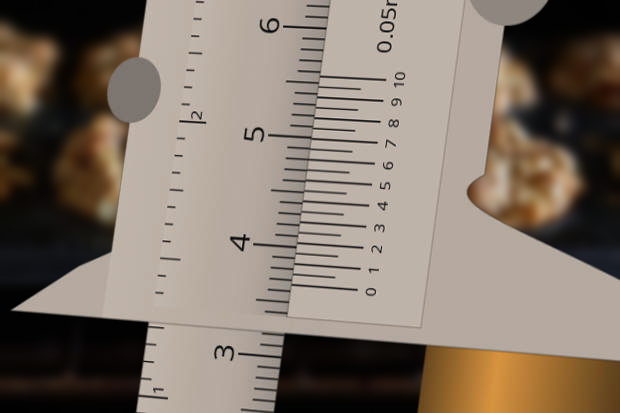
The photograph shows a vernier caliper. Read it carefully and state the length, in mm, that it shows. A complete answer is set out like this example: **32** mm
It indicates **36.6** mm
